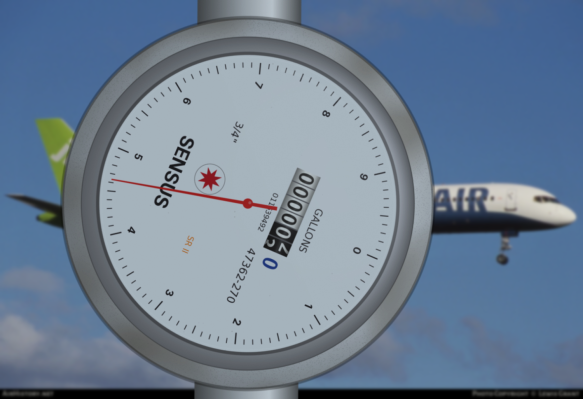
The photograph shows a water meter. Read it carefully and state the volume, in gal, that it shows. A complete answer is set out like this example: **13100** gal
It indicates **24.6** gal
